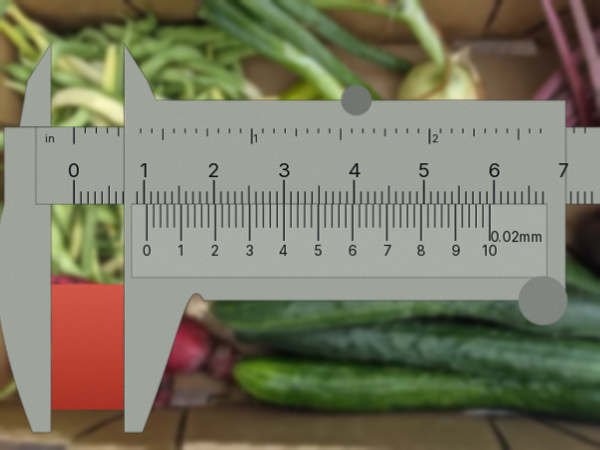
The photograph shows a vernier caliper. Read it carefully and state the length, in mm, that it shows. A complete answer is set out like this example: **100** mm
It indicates **10.4** mm
